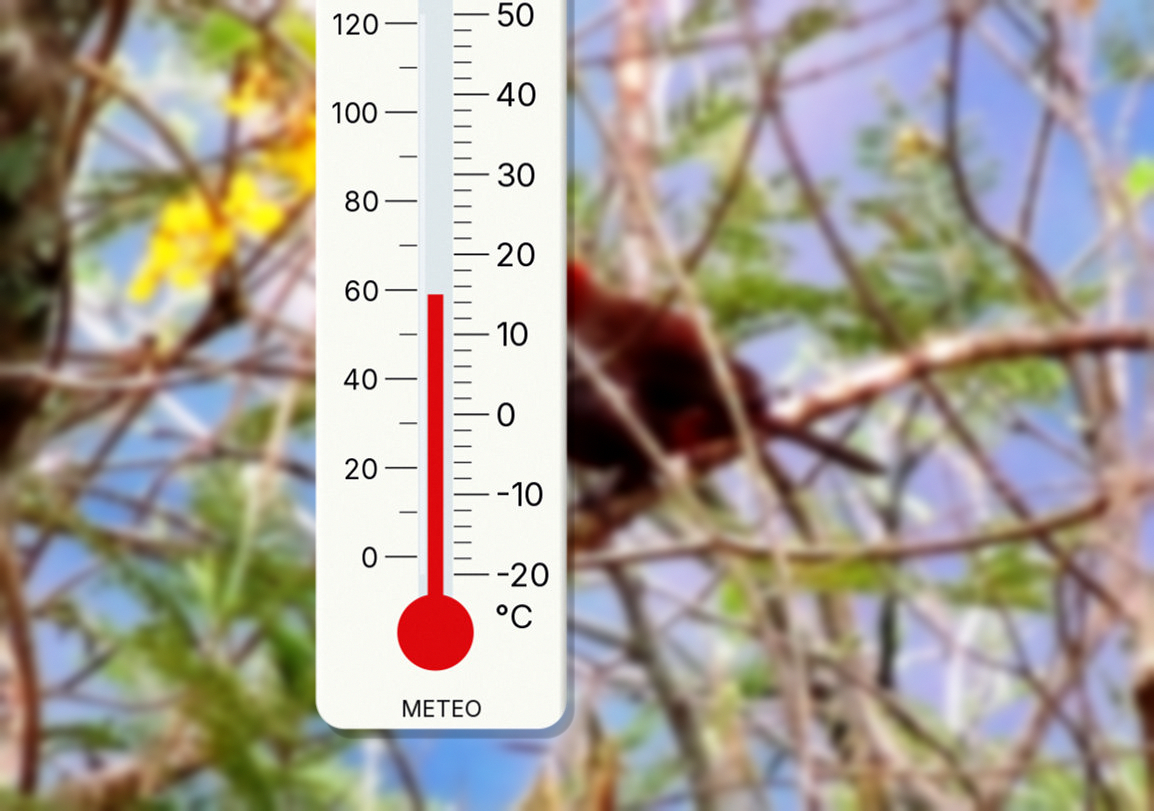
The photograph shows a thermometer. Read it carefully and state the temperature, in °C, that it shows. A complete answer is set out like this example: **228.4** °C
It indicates **15** °C
